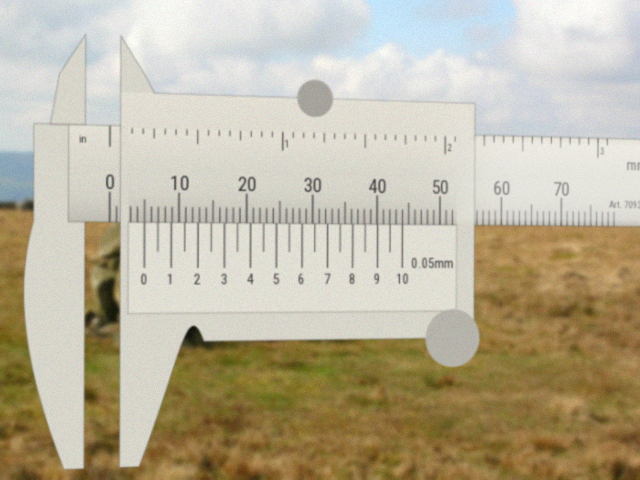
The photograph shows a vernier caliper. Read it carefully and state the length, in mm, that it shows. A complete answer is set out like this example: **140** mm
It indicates **5.0** mm
